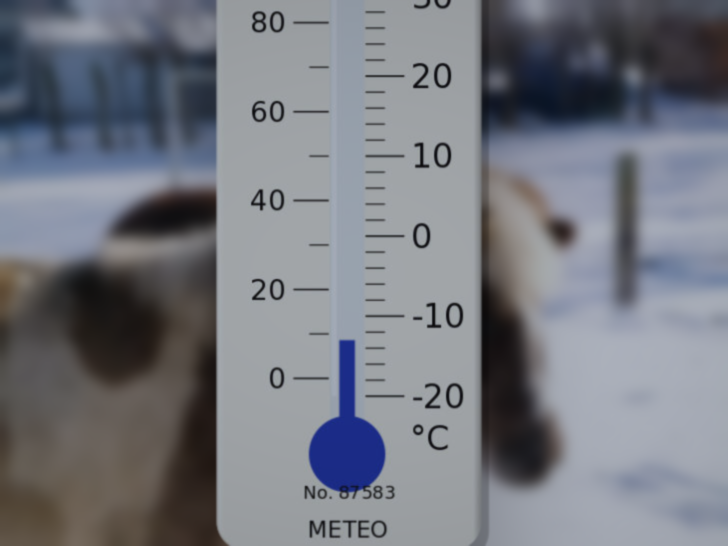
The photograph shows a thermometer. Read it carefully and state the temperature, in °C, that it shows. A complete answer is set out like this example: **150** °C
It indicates **-13** °C
